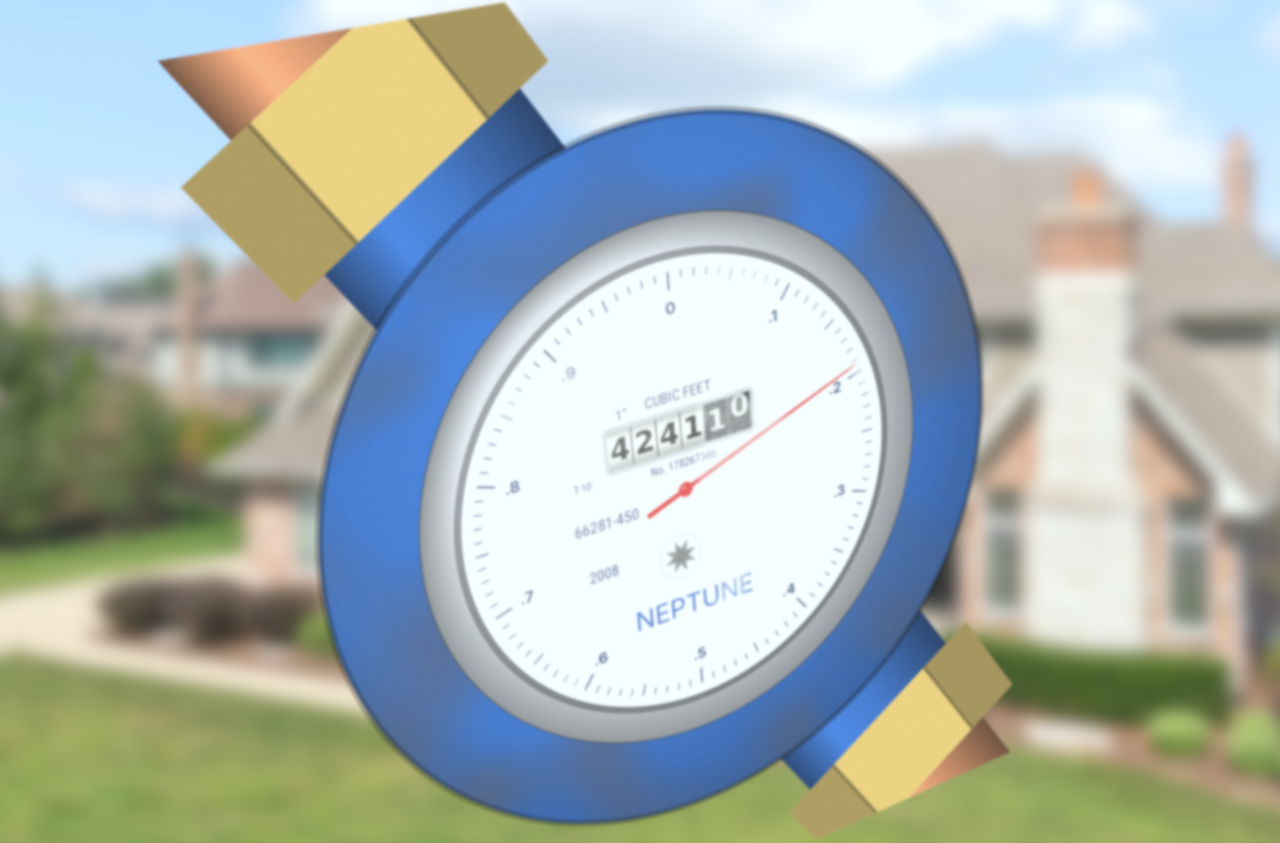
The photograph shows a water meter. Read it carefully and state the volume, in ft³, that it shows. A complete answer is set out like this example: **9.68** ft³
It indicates **424110.19** ft³
